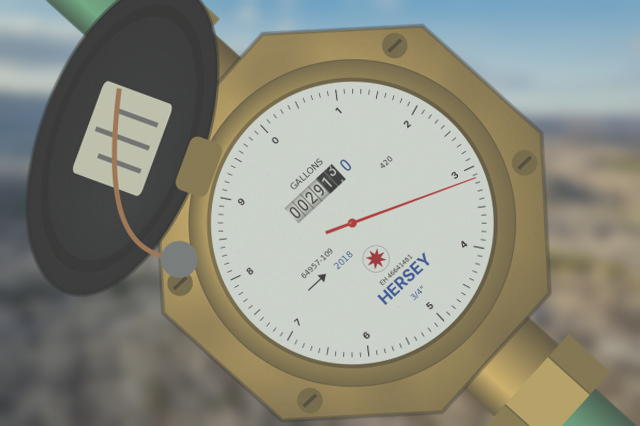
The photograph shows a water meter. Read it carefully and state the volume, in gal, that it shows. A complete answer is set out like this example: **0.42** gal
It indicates **29133.1** gal
